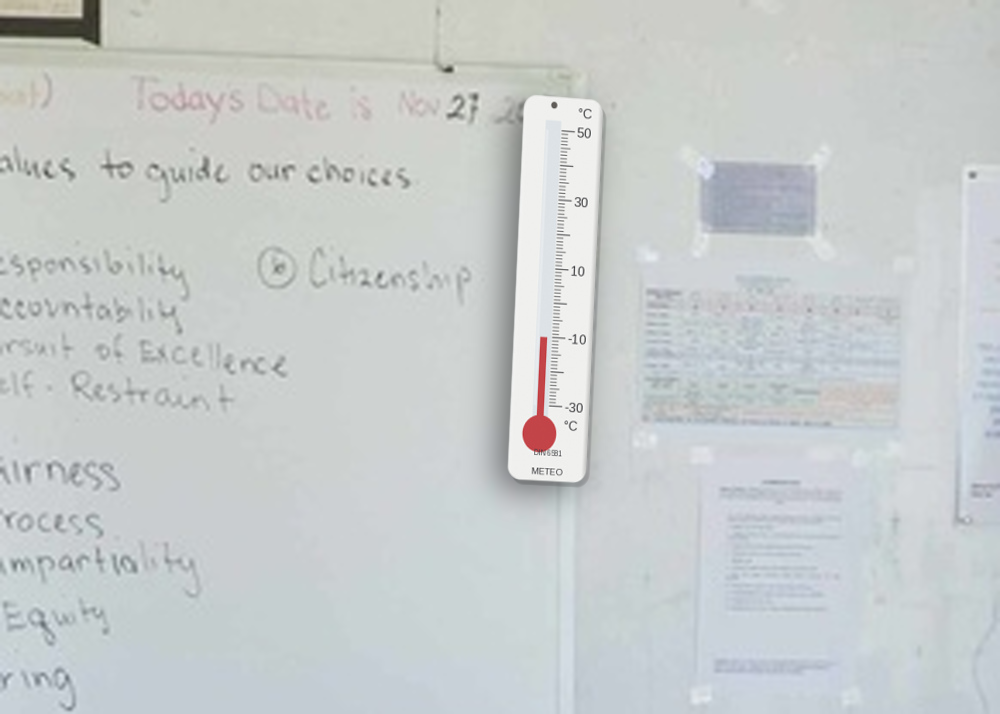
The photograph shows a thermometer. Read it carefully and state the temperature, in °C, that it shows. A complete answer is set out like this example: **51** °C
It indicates **-10** °C
